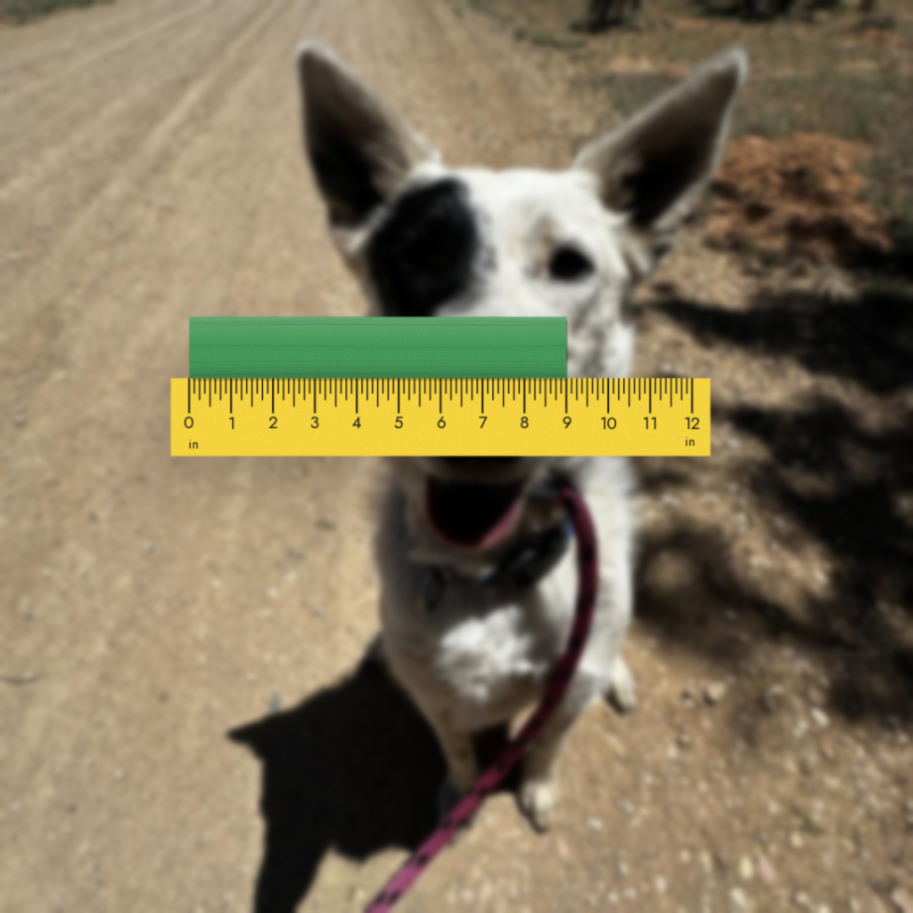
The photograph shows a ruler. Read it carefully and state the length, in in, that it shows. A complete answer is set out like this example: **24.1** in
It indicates **9** in
